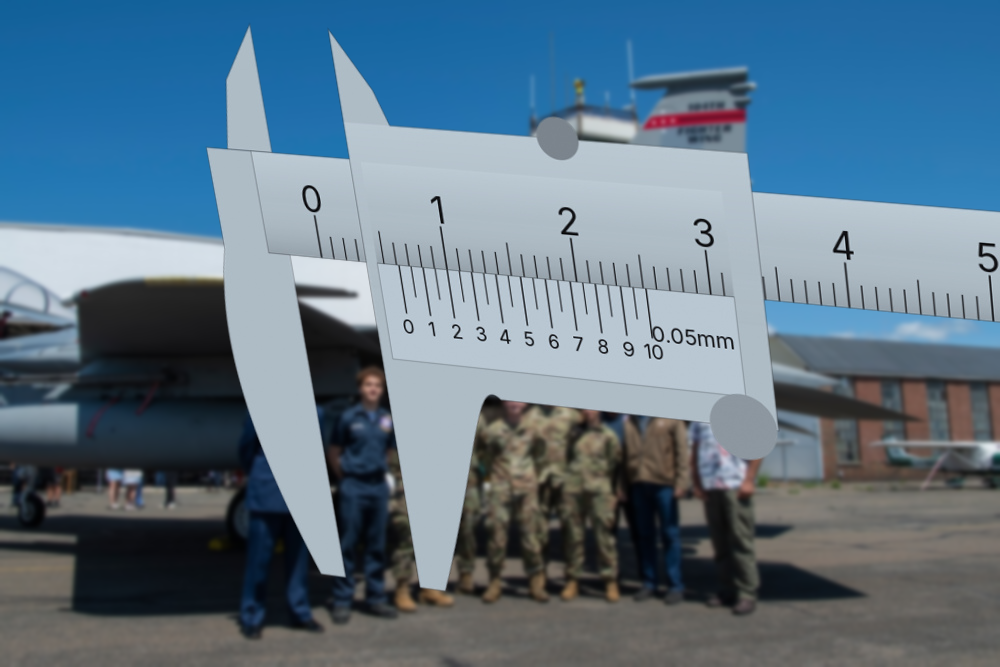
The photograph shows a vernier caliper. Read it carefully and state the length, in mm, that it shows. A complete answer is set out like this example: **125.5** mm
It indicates **6.2** mm
